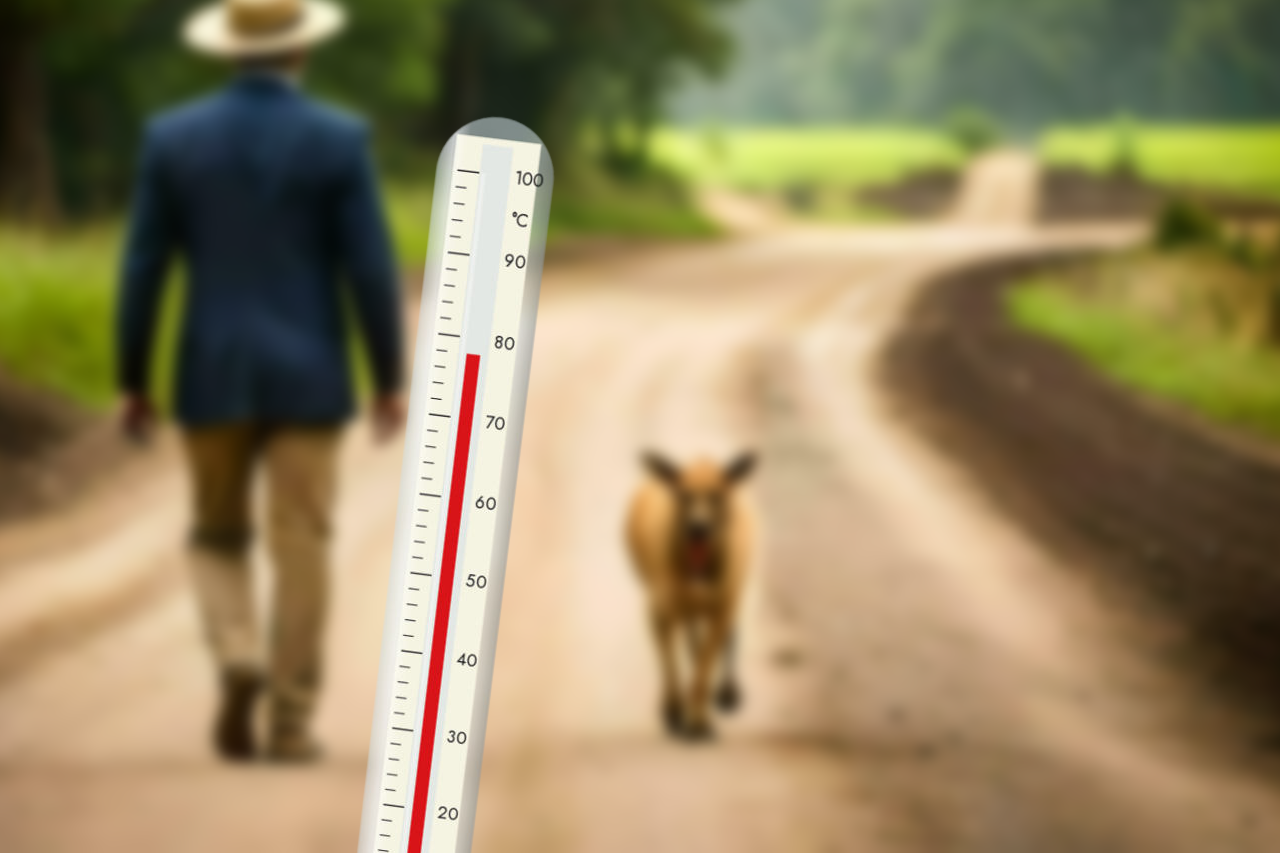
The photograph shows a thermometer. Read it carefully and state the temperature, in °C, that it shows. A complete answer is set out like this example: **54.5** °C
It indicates **78** °C
